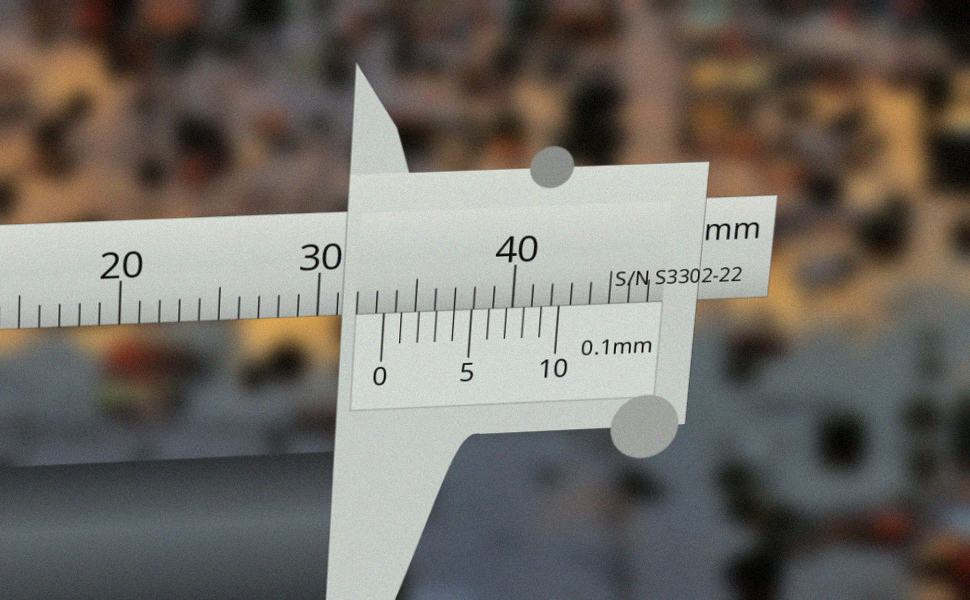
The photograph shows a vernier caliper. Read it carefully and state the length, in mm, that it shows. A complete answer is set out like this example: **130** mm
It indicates **33.4** mm
